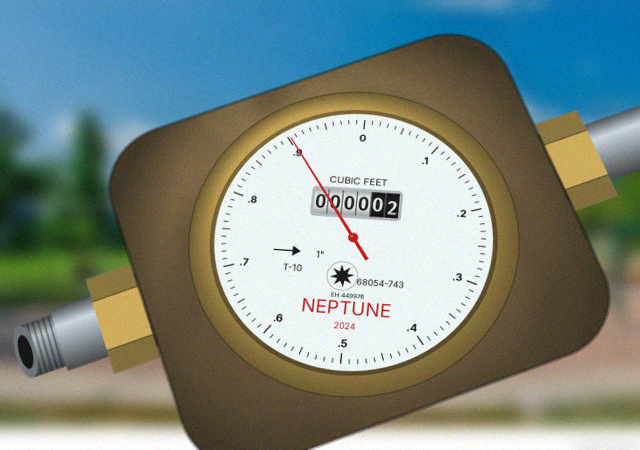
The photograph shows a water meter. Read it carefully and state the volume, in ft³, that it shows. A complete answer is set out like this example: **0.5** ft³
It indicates **1.90** ft³
